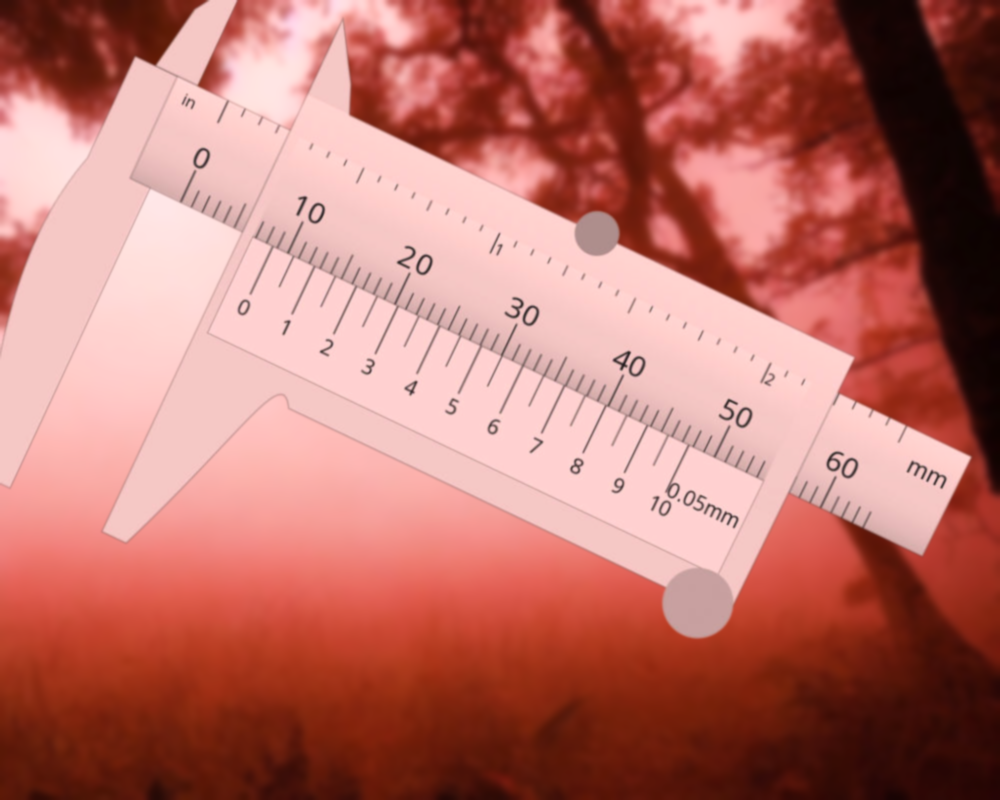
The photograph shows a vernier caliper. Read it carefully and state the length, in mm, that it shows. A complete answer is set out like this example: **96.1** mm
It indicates **8.6** mm
